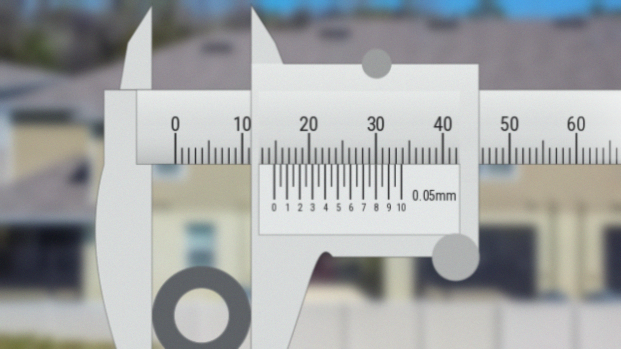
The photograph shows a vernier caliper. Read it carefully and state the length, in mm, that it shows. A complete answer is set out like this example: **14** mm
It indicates **14.8** mm
